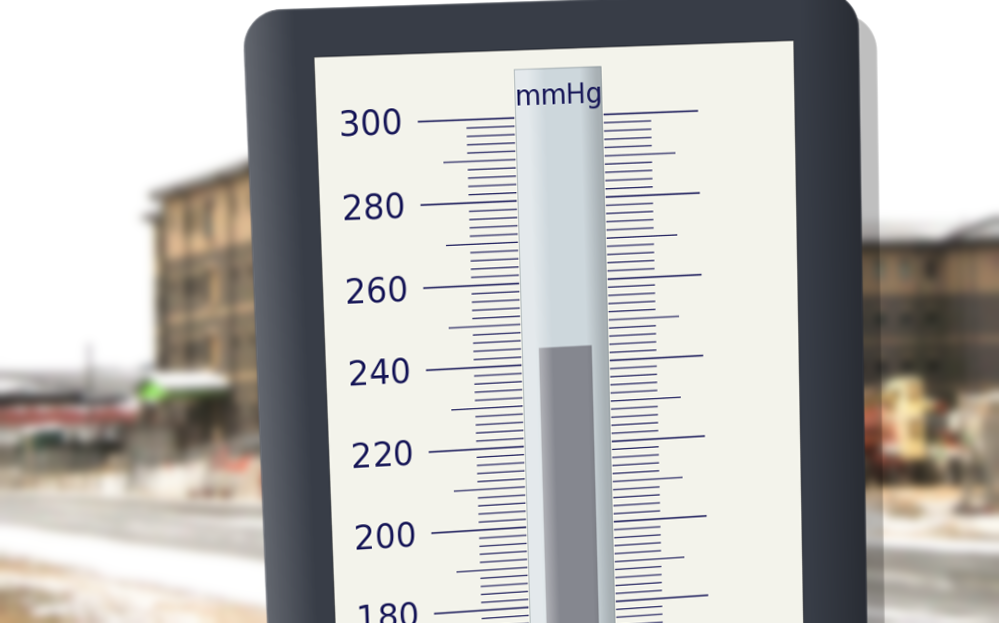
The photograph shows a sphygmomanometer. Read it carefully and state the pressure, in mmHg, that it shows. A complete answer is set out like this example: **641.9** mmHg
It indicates **244** mmHg
